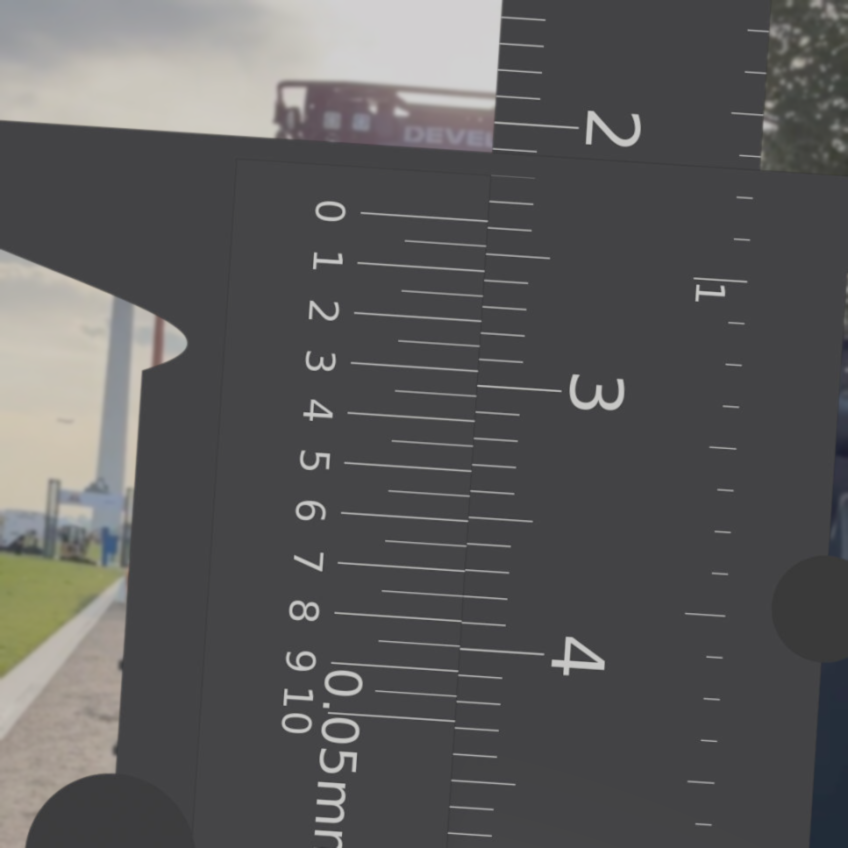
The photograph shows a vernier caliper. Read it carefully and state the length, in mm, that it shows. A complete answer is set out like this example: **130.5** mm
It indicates **23.75** mm
